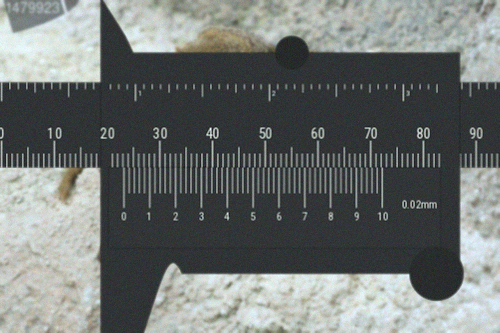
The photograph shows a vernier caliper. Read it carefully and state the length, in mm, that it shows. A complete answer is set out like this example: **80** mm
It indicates **23.2** mm
